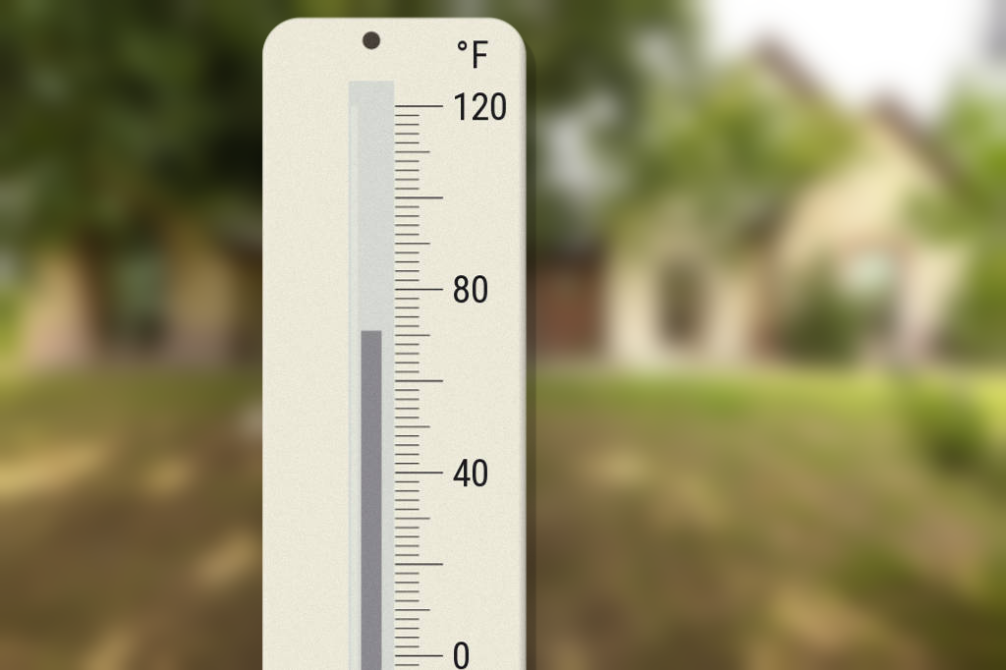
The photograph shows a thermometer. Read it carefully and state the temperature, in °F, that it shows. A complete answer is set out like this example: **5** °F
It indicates **71** °F
